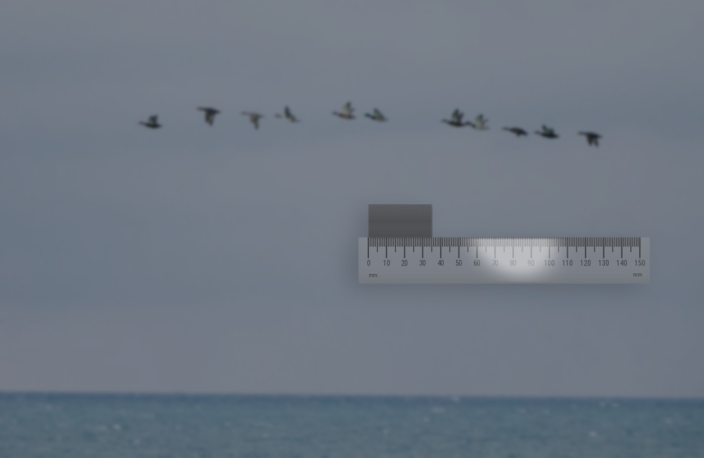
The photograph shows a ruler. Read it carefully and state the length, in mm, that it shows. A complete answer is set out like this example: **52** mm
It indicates **35** mm
